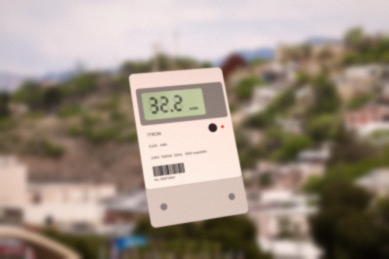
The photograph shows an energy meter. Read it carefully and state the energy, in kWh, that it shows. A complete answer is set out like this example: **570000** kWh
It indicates **32.2** kWh
